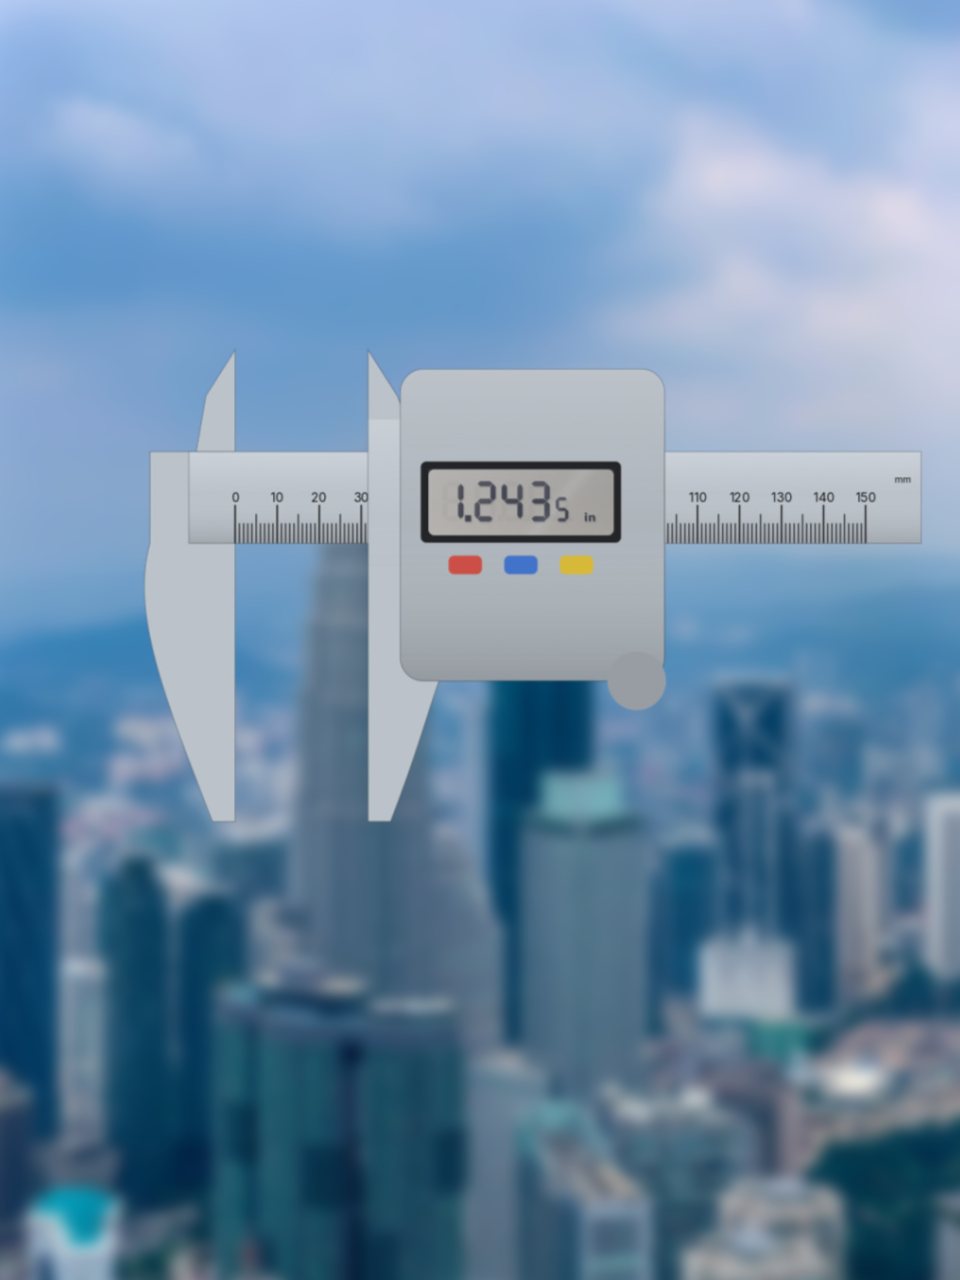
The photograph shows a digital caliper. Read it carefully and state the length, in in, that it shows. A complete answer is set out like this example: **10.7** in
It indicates **1.2435** in
